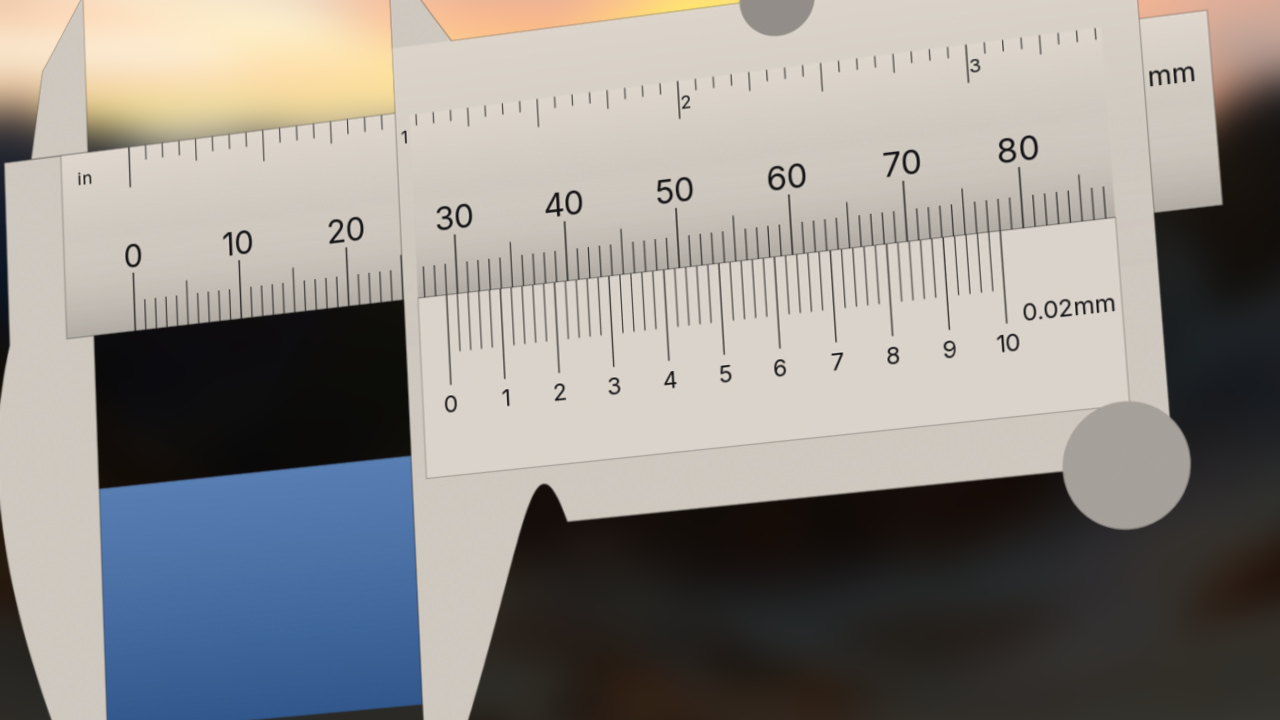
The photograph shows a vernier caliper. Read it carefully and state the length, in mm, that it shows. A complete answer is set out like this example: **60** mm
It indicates **29.0** mm
